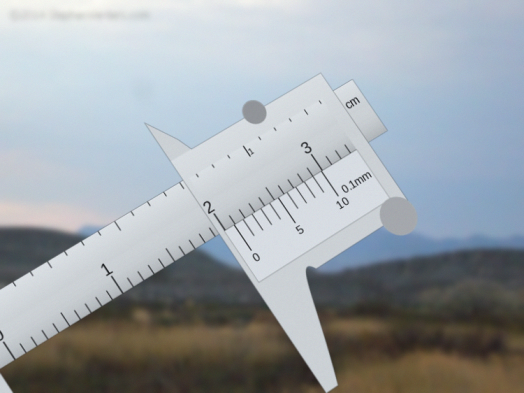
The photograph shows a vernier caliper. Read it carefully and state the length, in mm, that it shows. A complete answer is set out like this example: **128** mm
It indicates **20.9** mm
